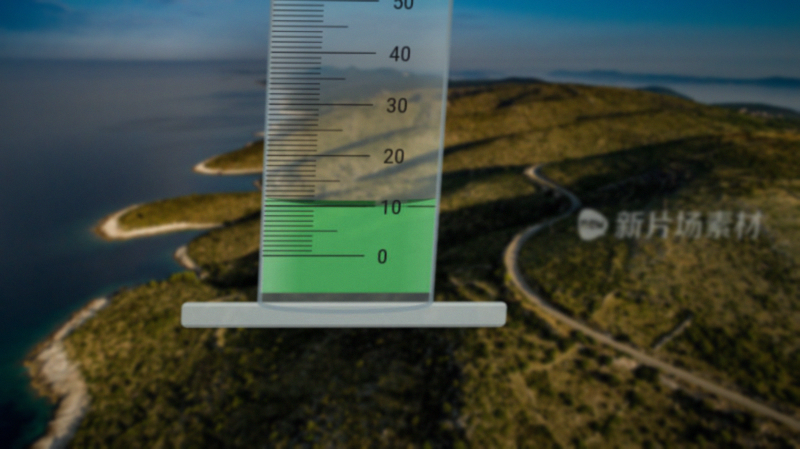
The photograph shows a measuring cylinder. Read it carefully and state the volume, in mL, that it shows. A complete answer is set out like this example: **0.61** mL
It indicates **10** mL
